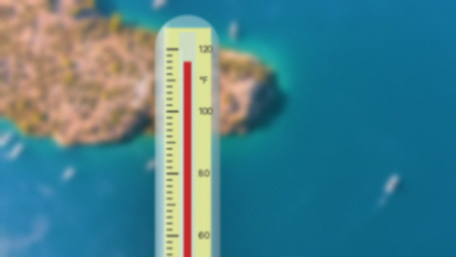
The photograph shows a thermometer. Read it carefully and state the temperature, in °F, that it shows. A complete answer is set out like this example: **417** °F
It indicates **116** °F
